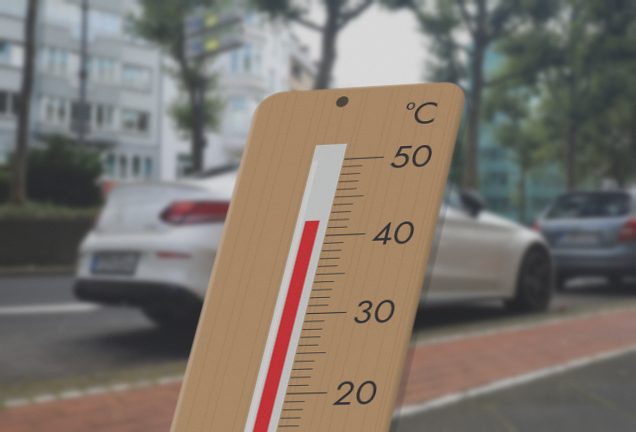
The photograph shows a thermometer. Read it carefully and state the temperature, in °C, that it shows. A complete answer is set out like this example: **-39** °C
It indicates **42** °C
